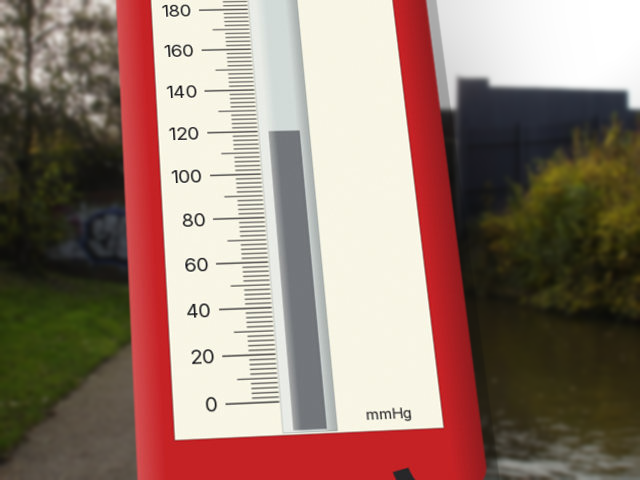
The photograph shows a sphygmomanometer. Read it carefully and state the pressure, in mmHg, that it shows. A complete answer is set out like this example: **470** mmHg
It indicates **120** mmHg
